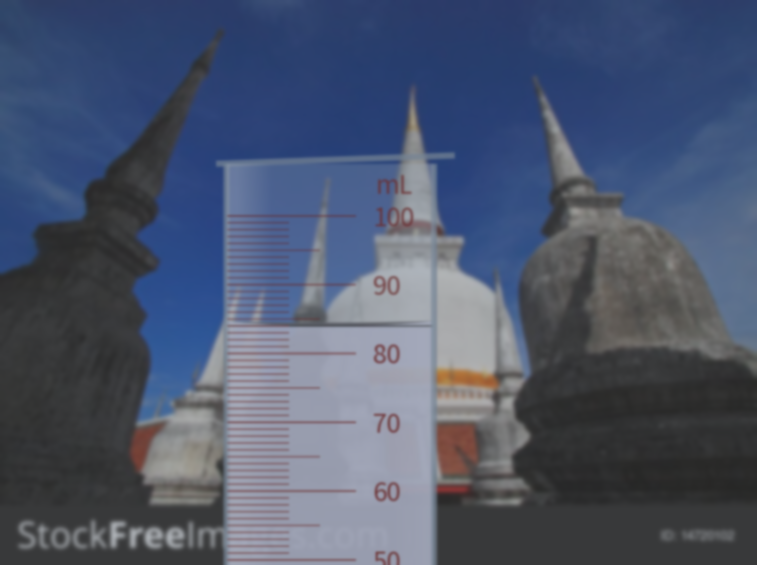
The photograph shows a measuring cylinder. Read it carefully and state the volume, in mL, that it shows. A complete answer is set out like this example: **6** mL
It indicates **84** mL
